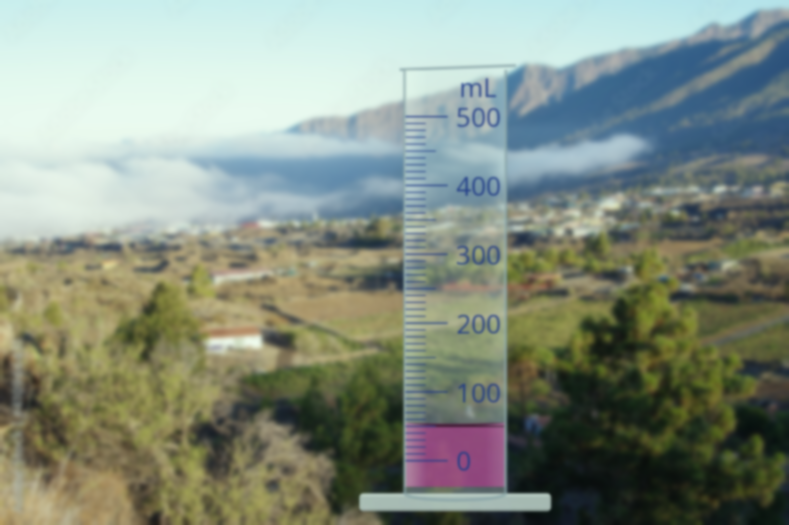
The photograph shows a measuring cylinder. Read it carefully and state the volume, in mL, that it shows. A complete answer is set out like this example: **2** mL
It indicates **50** mL
